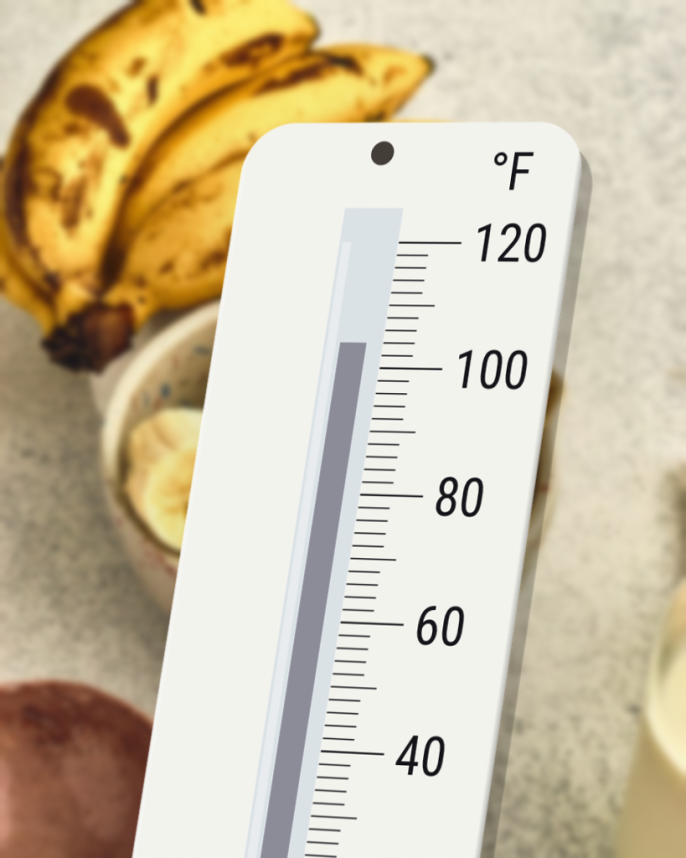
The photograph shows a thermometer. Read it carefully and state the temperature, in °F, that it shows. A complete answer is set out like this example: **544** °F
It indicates **104** °F
